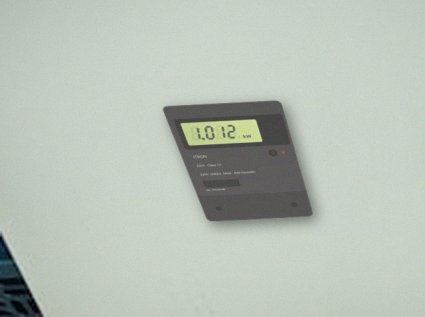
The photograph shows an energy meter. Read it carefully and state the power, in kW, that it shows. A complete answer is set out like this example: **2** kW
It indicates **1.012** kW
